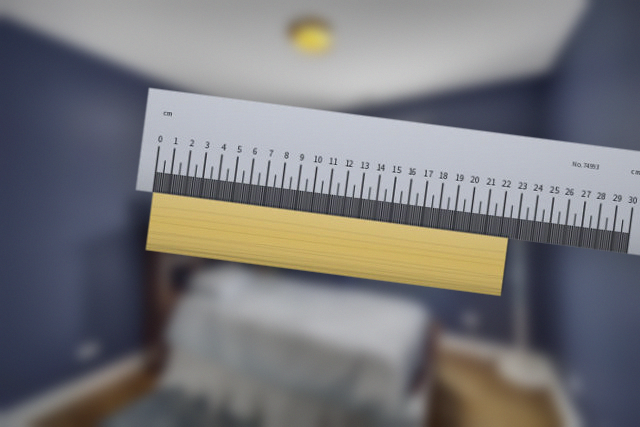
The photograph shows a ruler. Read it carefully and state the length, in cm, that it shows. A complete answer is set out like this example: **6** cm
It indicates **22.5** cm
